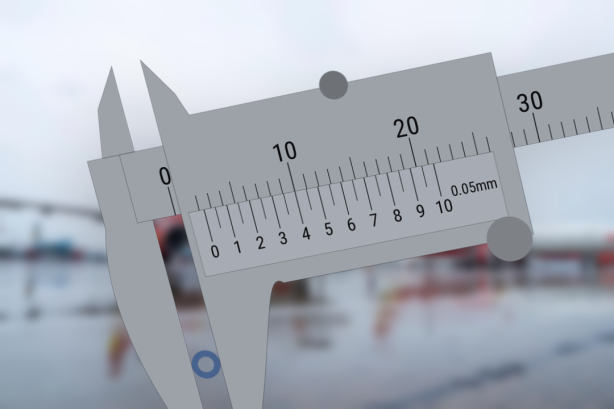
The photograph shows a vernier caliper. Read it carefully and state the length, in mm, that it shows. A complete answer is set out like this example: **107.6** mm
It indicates **2.4** mm
